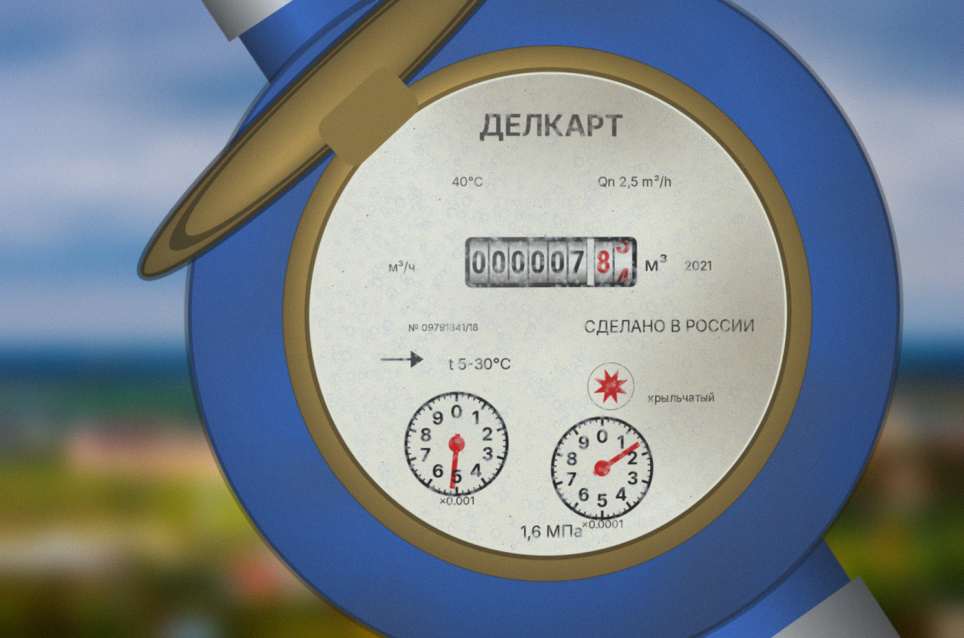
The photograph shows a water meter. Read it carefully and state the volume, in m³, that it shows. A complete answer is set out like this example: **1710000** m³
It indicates **7.8351** m³
